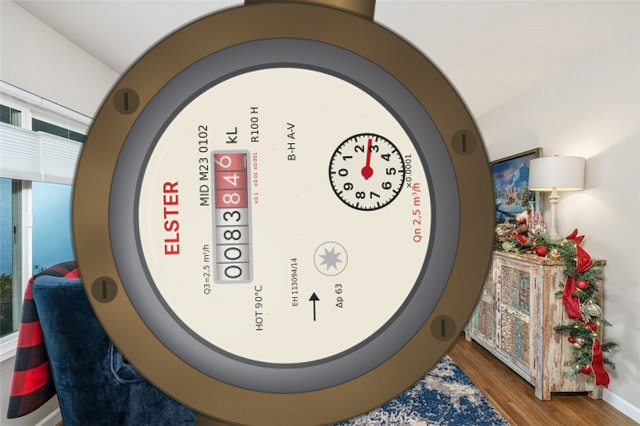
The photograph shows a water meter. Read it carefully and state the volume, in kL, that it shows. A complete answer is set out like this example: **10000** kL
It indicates **83.8462** kL
